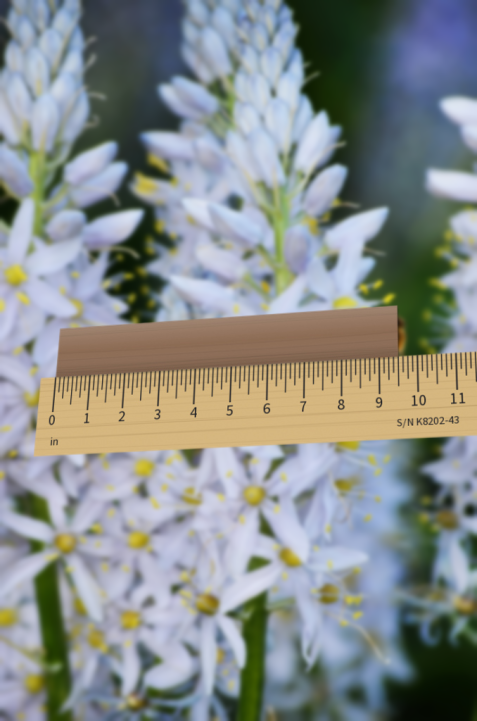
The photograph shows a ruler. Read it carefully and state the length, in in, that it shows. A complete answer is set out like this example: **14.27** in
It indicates **9.5** in
